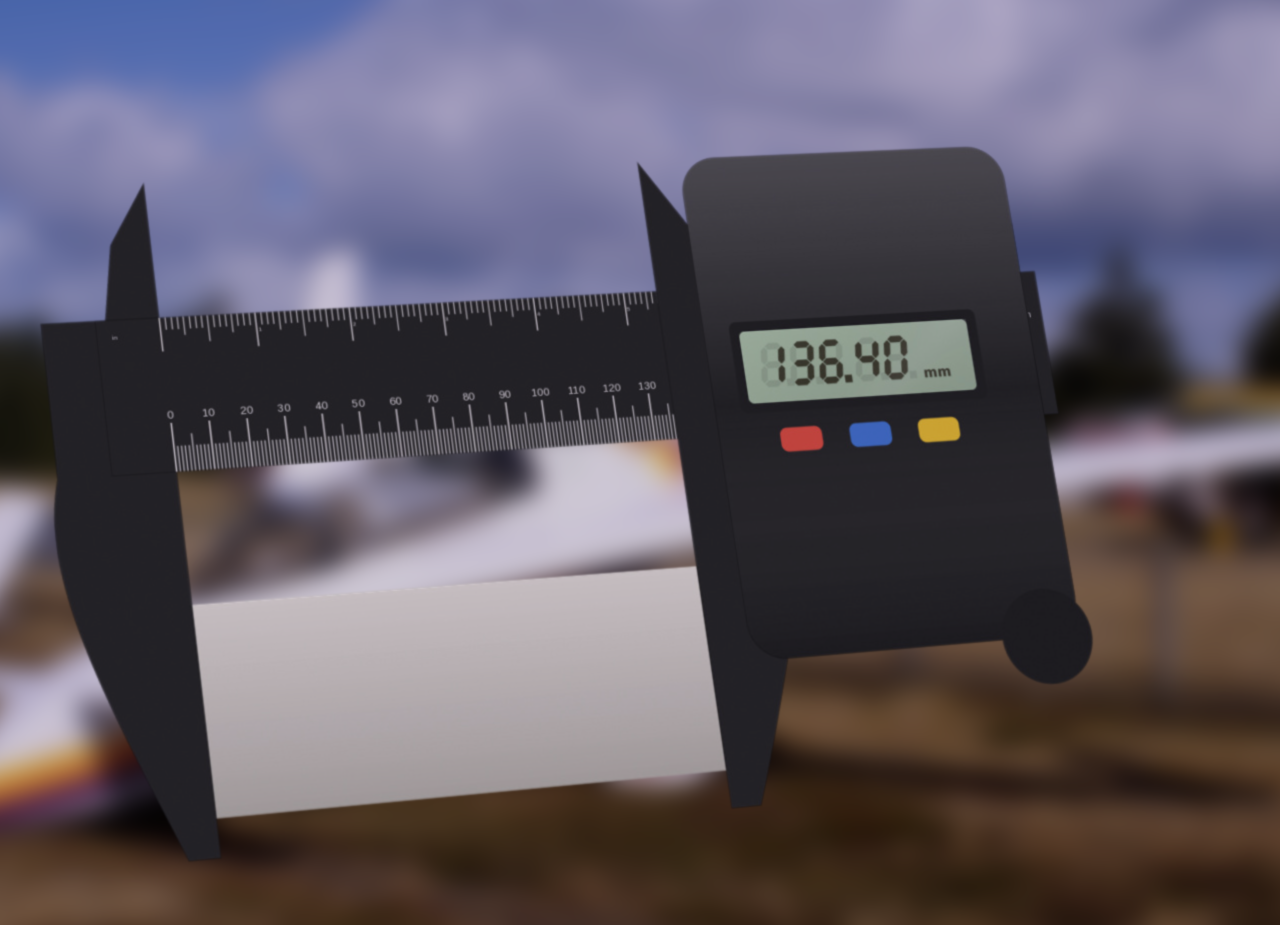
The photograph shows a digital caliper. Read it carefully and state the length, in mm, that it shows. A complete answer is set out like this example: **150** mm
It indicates **136.40** mm
